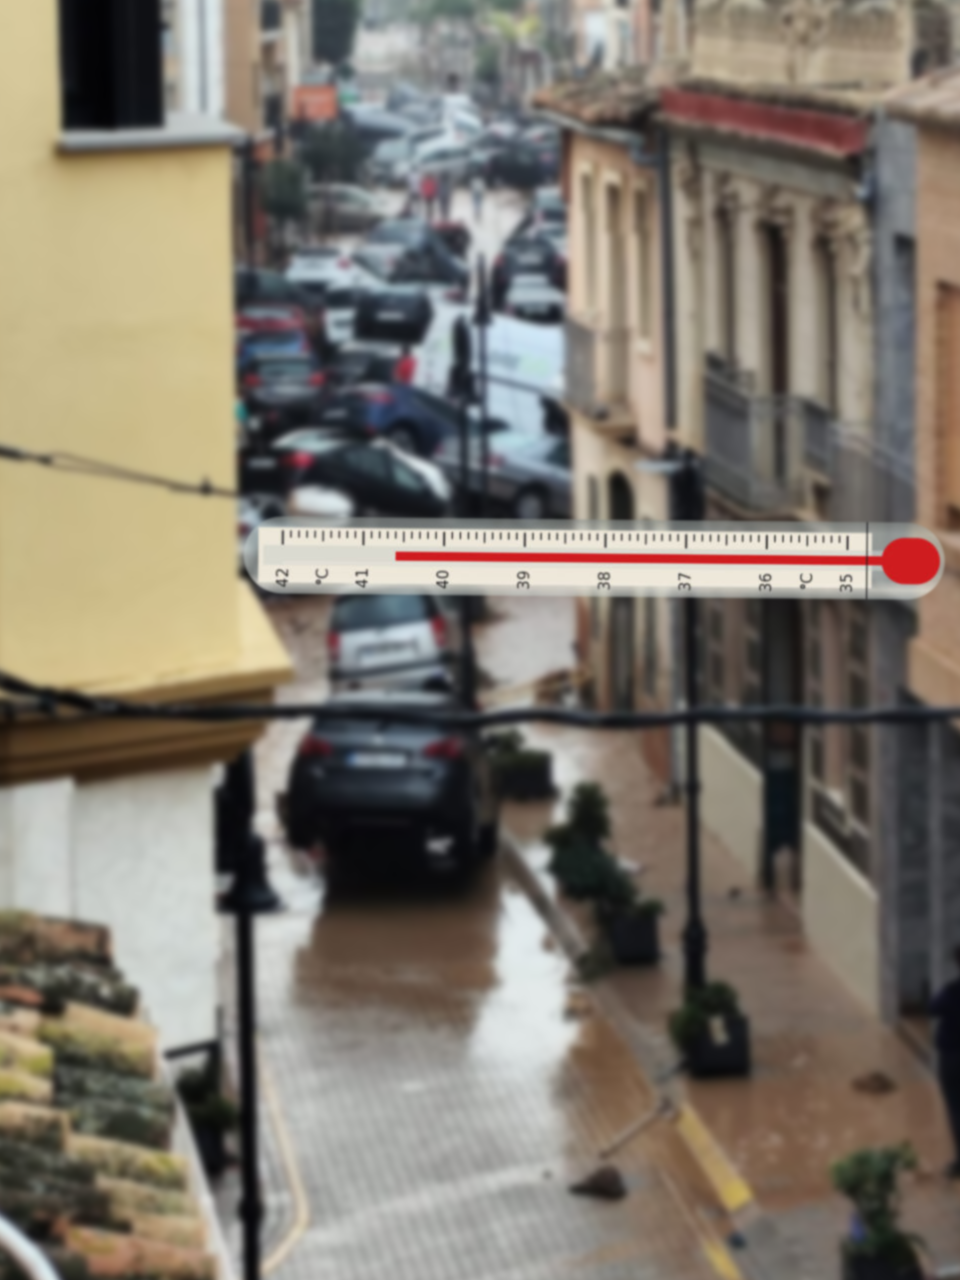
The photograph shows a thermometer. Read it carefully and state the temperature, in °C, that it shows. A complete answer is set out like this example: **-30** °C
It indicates **40.6** °C
